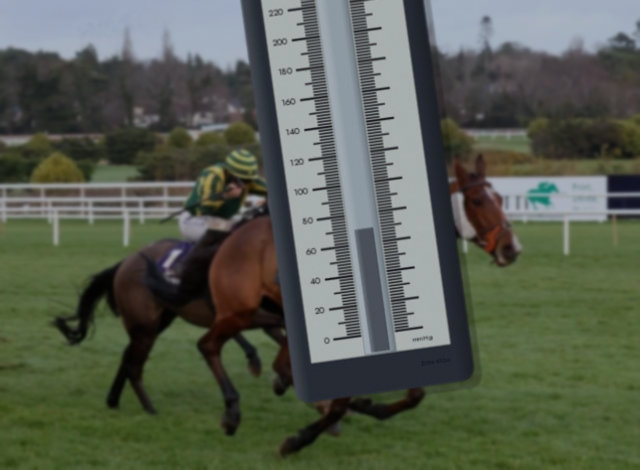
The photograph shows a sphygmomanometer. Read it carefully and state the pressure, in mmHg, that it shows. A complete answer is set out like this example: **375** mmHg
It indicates **70** mmHg
